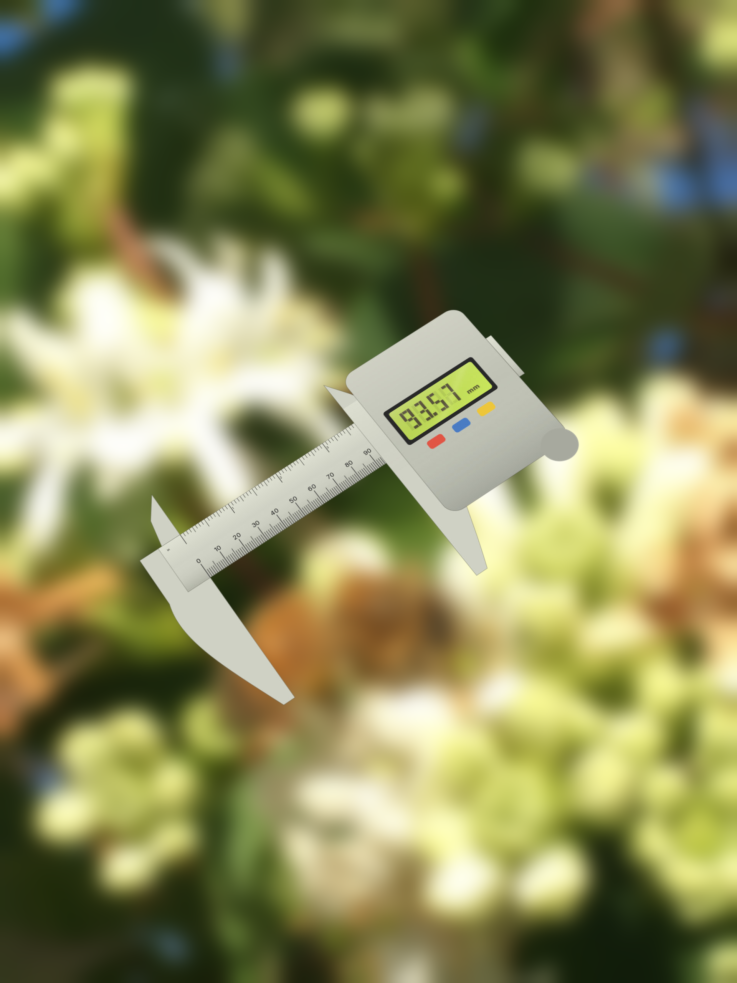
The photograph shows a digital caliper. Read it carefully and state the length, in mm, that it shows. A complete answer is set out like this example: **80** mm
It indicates **93.57** mm
